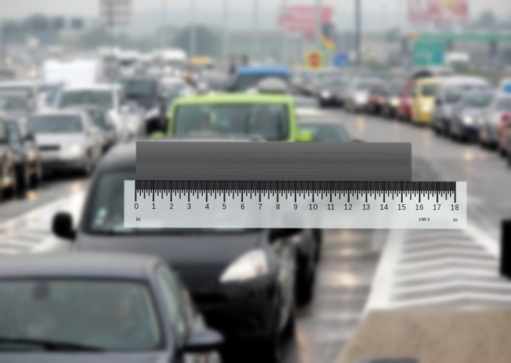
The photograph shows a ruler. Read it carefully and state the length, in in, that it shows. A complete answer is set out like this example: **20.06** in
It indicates **15.5** in
